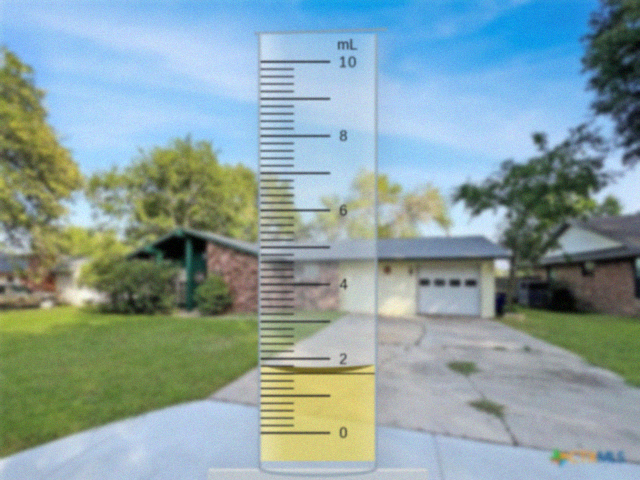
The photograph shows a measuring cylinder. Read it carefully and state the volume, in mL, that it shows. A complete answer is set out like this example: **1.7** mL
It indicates **1.6** mL
